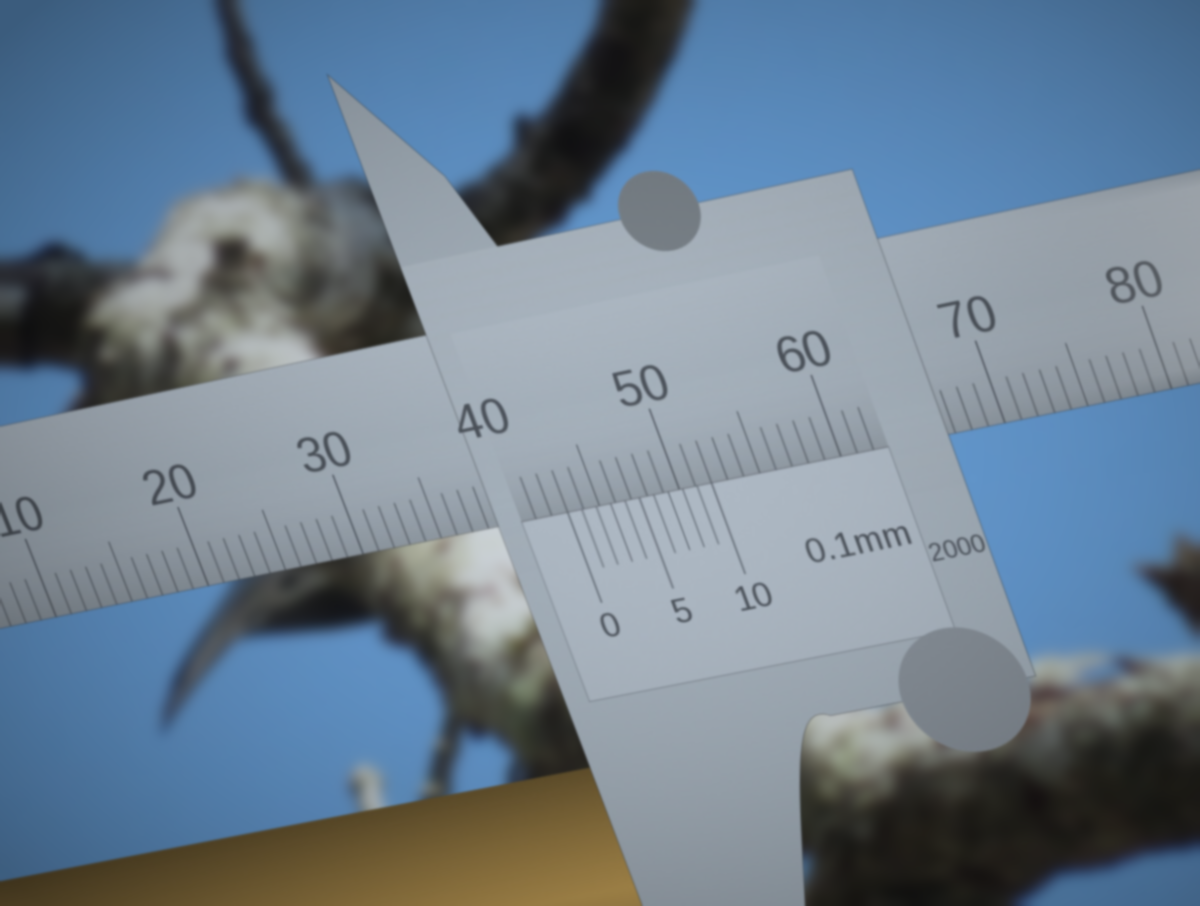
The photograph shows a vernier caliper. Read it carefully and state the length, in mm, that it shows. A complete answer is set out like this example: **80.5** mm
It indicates **43.0** mm
